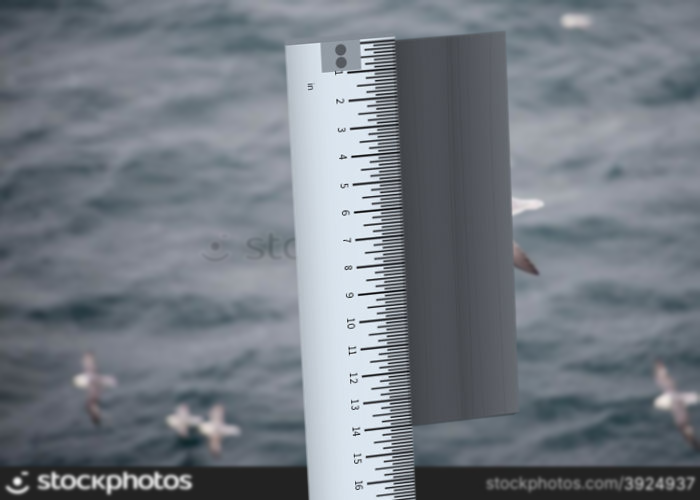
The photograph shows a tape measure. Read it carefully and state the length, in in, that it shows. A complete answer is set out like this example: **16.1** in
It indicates **14** in
